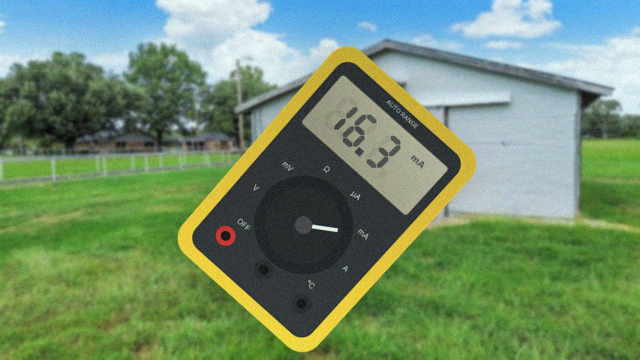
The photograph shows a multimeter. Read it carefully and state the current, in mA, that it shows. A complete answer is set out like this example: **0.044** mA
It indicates **16.3** mA
